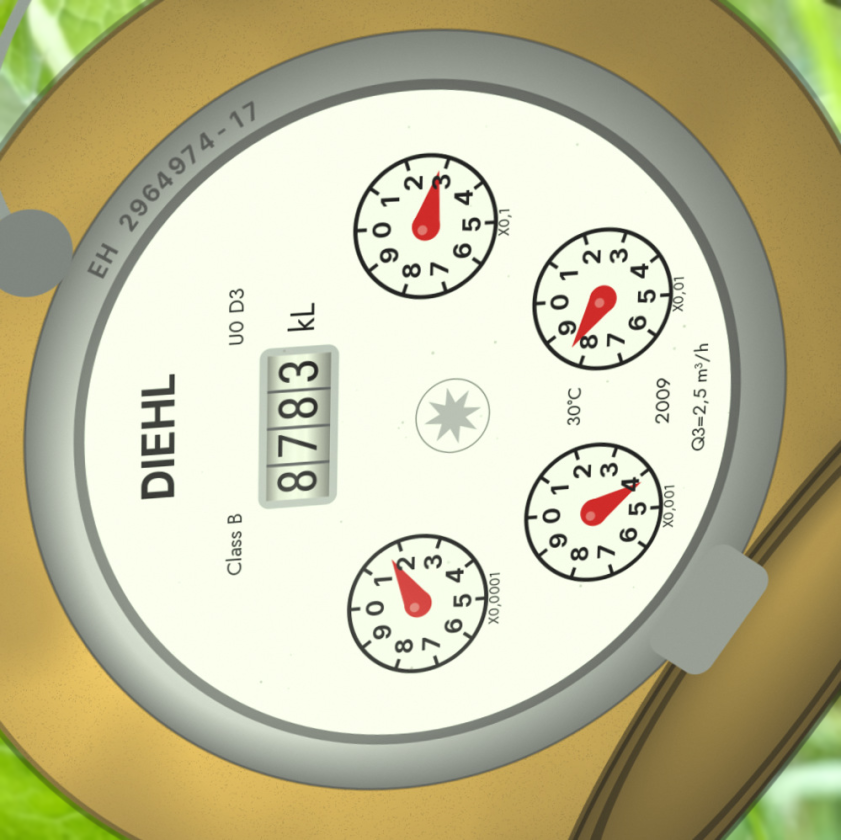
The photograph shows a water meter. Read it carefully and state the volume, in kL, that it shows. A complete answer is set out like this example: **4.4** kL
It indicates **8783.2841** kL
